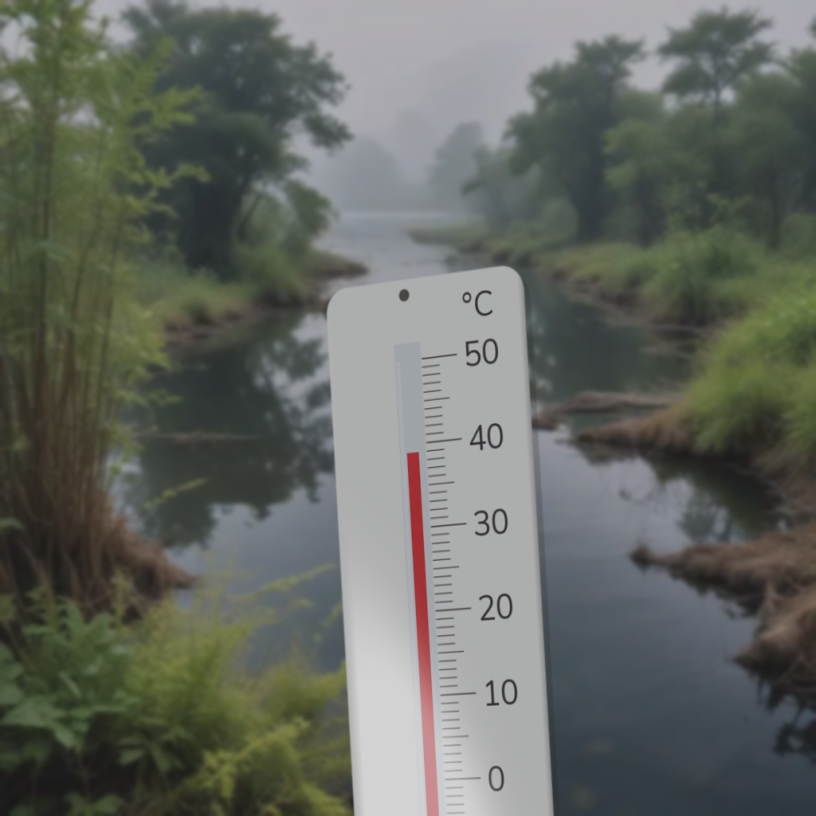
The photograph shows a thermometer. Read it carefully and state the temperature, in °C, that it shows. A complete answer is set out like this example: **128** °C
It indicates **39** °C
